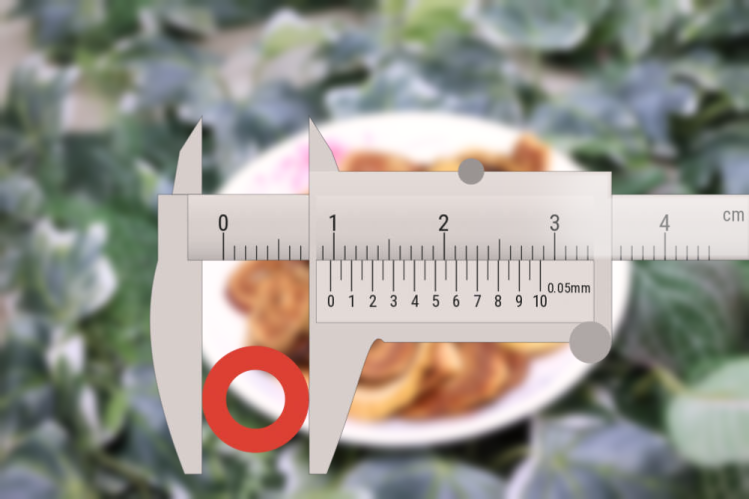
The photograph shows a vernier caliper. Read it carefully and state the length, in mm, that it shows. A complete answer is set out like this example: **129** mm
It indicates **9.7** mm
